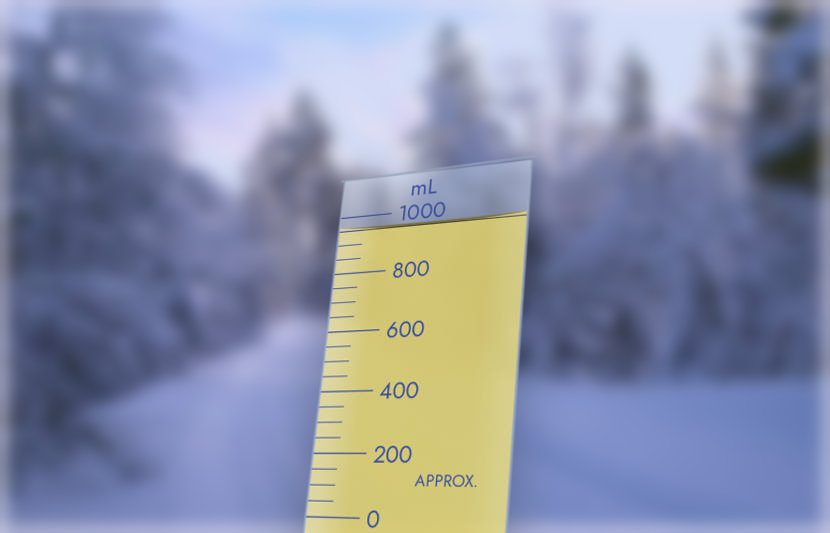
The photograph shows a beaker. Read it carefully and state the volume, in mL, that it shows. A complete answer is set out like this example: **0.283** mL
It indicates **950** mL
